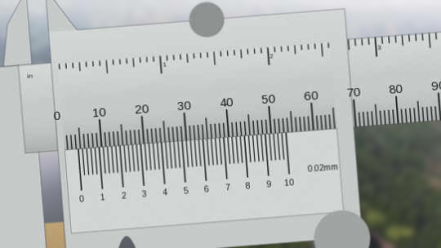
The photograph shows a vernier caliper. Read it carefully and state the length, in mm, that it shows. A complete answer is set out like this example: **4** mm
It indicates **4.5** mm
